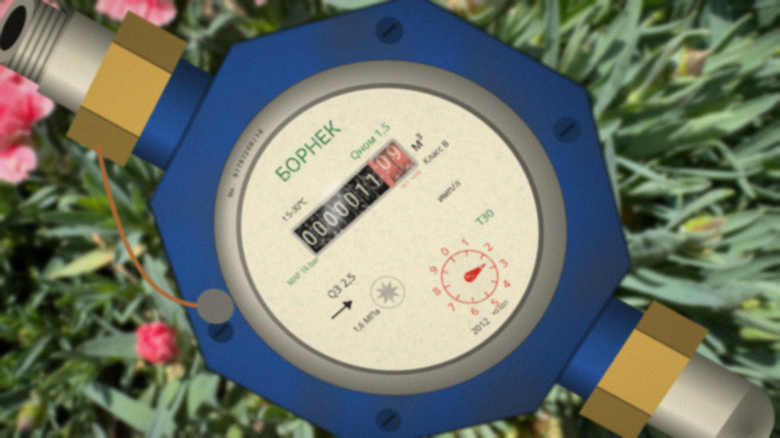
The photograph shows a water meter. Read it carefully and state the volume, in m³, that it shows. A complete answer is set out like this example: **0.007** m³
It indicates **11.092** m³
